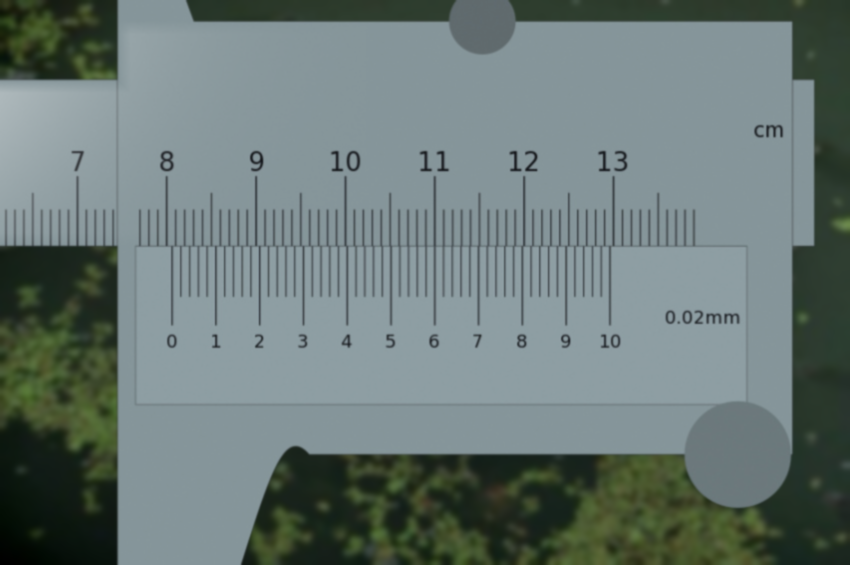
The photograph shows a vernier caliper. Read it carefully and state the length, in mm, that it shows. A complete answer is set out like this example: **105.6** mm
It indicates **80.6** mm
